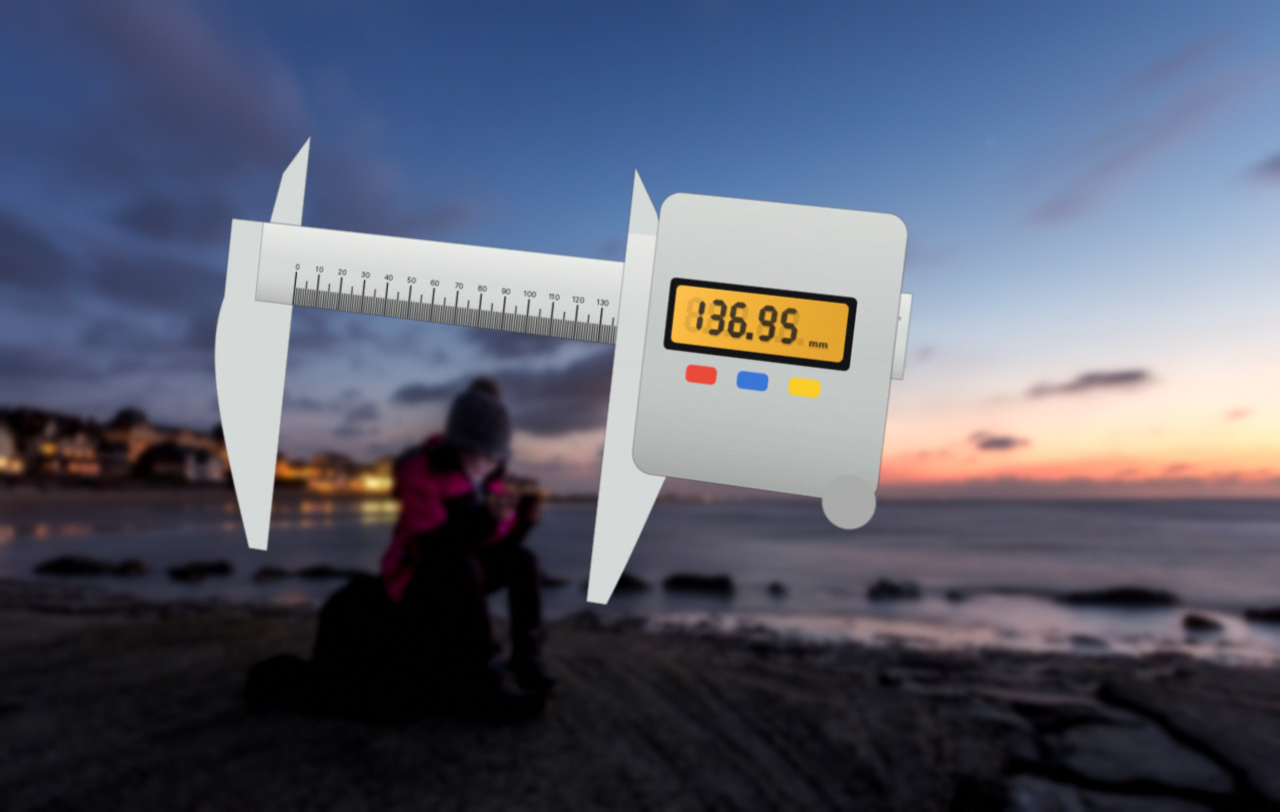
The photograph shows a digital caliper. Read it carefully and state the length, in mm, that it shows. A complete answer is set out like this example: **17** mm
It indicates **136.95** mm
